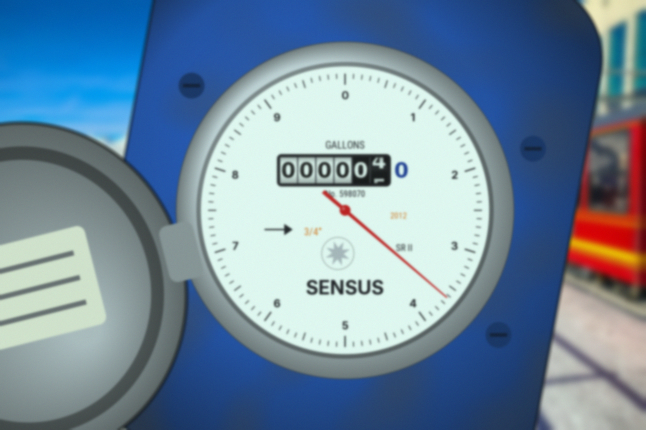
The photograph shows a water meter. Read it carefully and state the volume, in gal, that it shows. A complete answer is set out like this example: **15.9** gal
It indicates **43.6** gal
